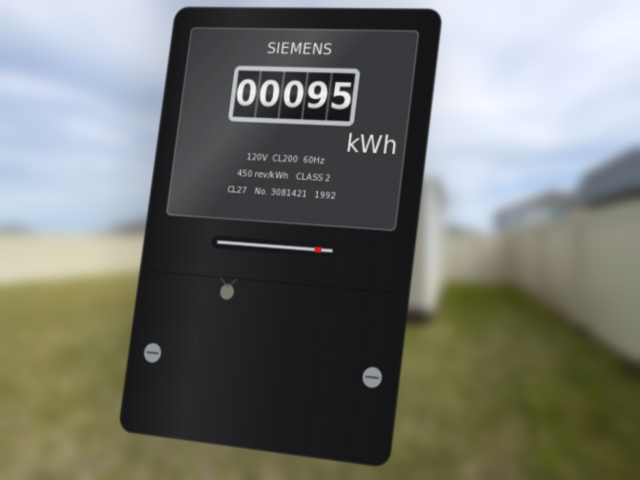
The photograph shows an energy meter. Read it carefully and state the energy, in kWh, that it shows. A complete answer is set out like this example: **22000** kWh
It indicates **95** kWh
